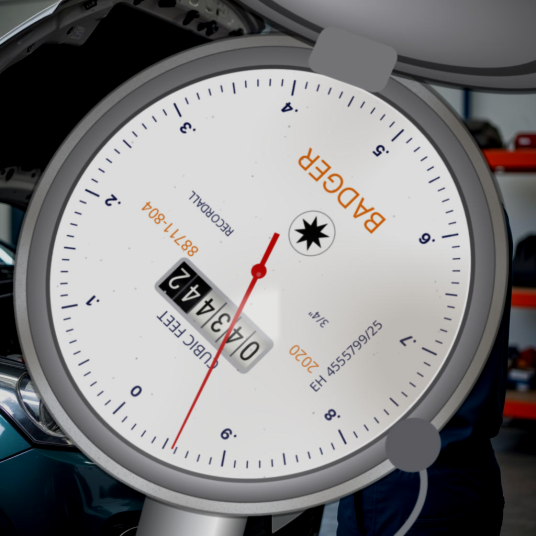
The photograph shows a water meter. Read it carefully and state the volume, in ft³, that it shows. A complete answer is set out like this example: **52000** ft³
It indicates **43441.94** ft³
